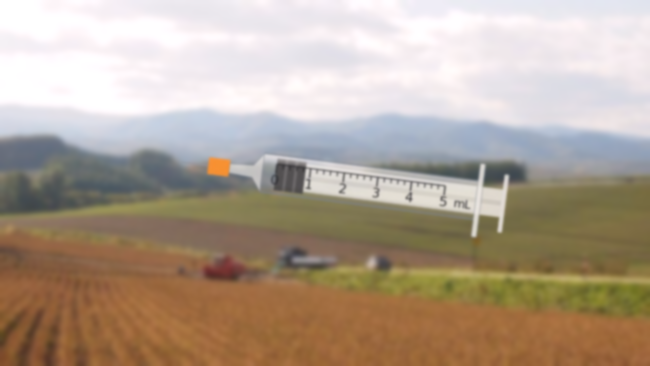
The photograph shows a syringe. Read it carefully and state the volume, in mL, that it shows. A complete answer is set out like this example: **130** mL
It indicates **0** mL
